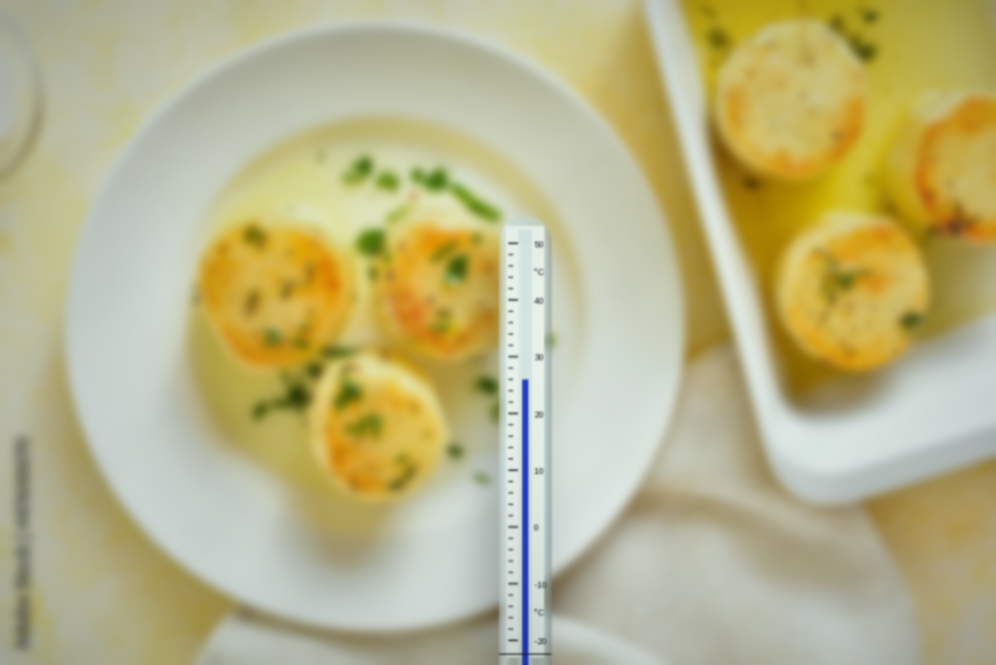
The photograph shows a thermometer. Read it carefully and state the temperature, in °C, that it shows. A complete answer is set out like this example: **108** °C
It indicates **26** °C
